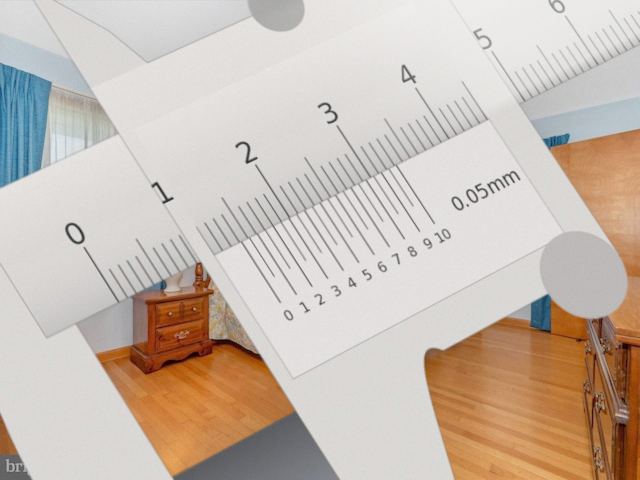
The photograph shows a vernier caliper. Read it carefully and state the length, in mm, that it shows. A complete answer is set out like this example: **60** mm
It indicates **14.2** mm
